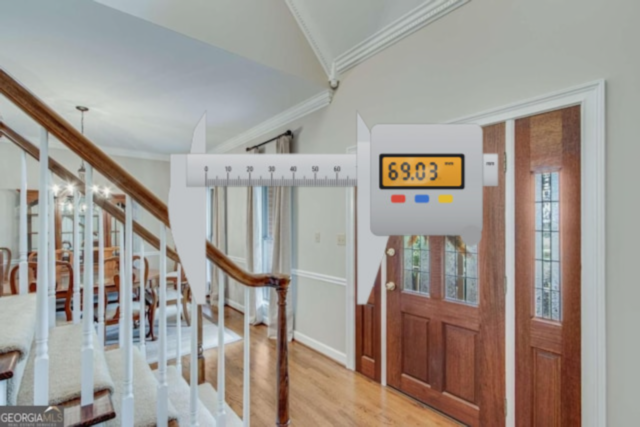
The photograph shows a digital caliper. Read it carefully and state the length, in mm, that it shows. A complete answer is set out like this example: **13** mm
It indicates **69.03** mm
